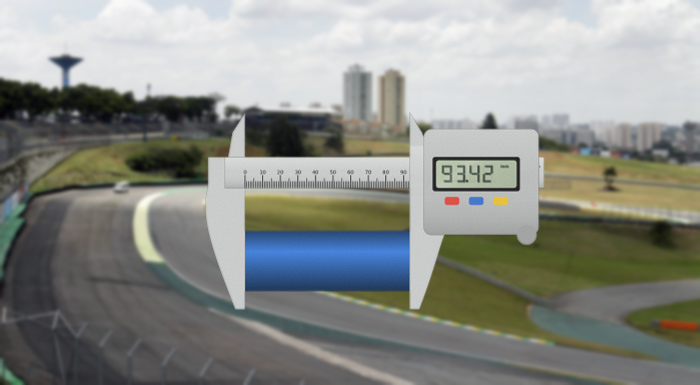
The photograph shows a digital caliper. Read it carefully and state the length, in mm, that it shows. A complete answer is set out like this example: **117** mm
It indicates **93.42** mm
